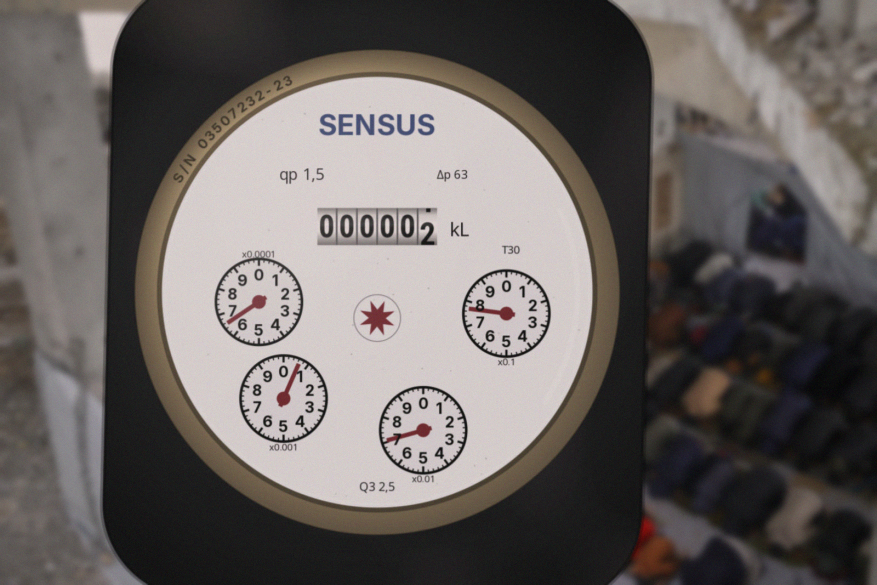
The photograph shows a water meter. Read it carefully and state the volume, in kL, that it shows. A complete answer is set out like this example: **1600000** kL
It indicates **1.7706** kL
